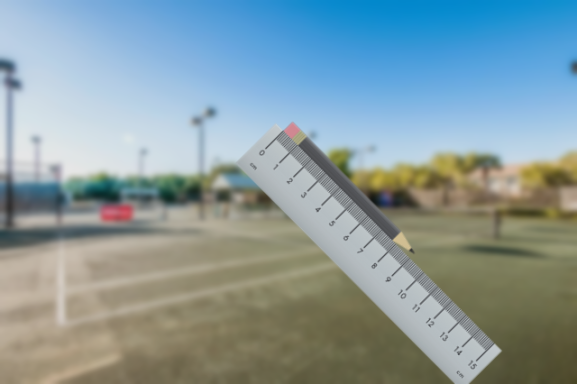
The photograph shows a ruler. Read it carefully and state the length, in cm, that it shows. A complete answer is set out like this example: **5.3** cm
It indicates **9** cm
